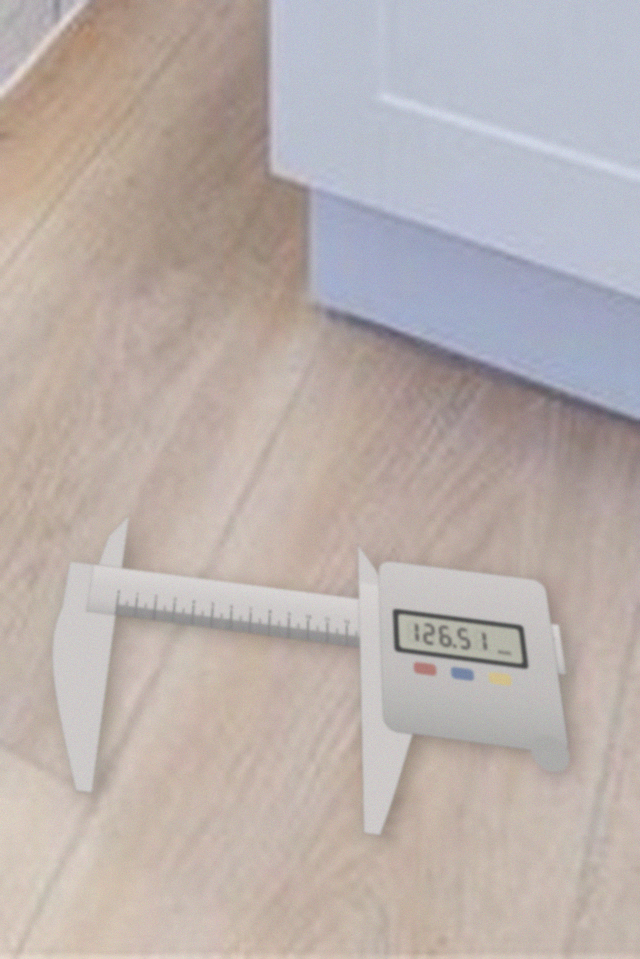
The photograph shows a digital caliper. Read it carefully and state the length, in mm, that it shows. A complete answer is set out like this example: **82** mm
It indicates **126.51** mm
